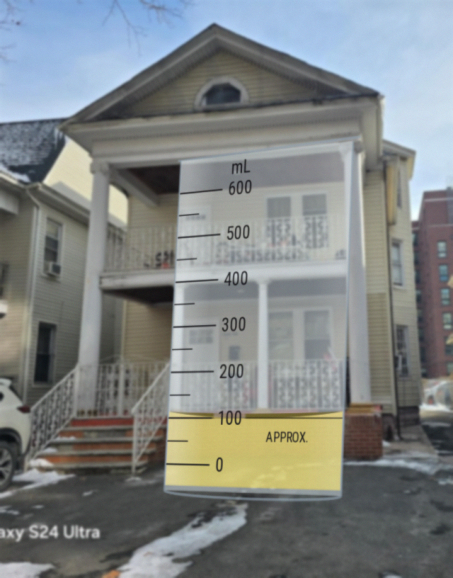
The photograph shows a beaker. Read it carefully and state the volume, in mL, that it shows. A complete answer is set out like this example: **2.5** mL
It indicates **100** mL
